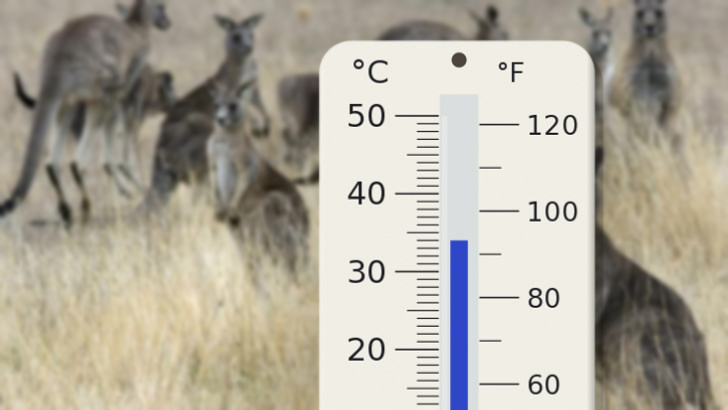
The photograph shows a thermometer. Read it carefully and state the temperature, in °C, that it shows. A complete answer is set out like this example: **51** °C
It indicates **34** °C
